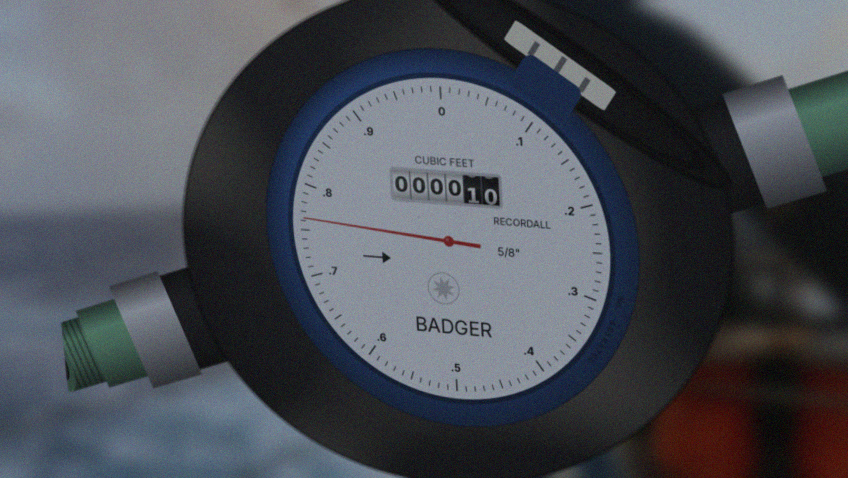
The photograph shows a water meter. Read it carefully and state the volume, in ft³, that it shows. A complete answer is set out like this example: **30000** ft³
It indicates **9.76** ft³
